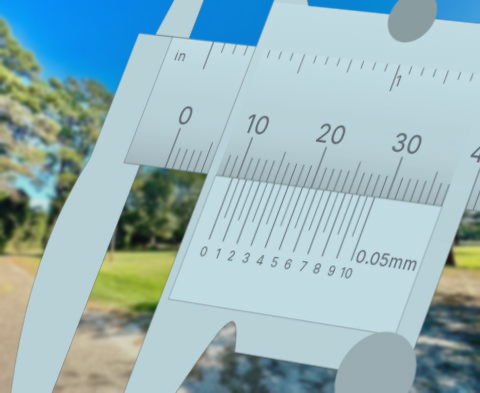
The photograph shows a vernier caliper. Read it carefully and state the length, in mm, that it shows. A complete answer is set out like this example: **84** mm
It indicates **9.4** mm
